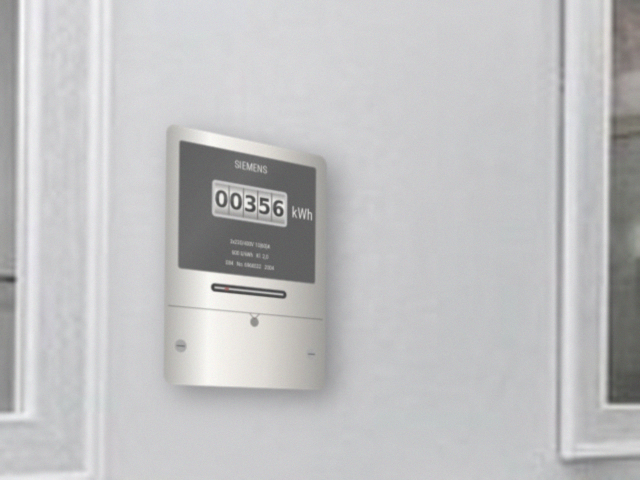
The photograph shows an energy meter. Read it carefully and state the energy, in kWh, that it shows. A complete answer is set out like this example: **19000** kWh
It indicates **356** kWh
